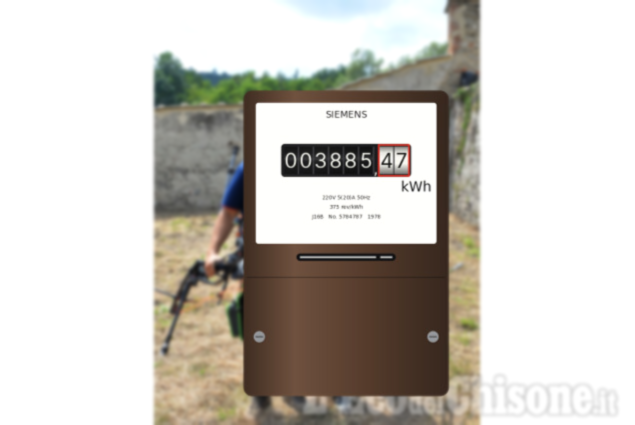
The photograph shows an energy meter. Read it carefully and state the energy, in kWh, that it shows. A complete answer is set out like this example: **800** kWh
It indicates **3885.47** kWh
